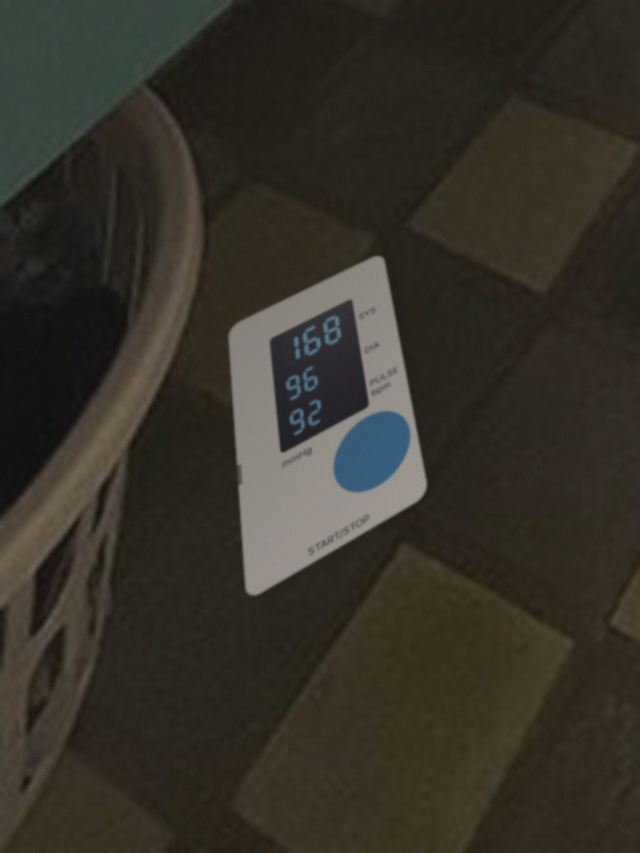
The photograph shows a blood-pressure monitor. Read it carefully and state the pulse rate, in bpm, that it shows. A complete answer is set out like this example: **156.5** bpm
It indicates **92** bpm
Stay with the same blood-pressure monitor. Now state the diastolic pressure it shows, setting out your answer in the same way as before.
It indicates **96** mmHg
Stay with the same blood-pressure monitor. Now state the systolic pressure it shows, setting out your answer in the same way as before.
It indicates **168** mmHg
